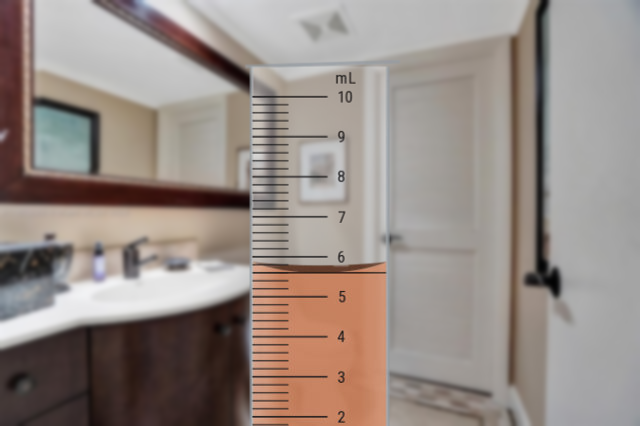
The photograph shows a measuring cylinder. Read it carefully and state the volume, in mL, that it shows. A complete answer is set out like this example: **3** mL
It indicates **5.6** mL
